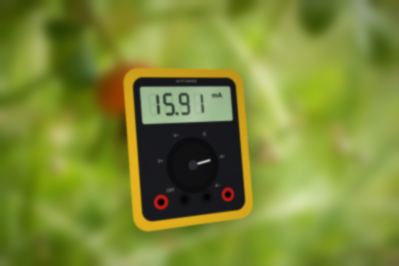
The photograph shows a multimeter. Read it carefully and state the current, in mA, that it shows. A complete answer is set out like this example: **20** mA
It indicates **15.91** mA
